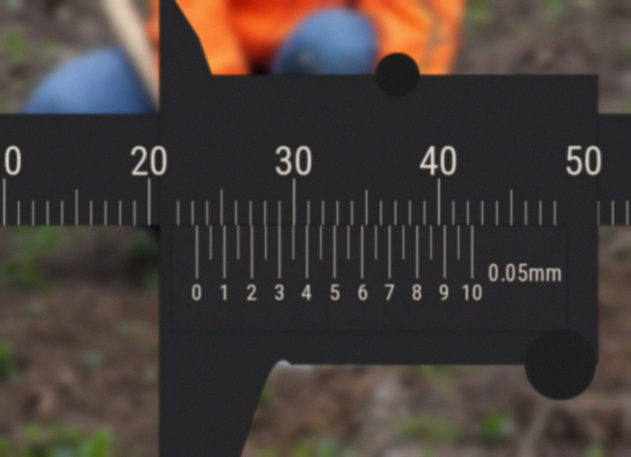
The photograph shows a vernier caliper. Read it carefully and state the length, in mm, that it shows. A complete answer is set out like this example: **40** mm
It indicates **23.3** mm
